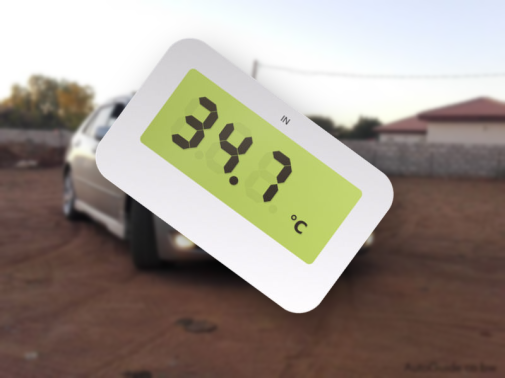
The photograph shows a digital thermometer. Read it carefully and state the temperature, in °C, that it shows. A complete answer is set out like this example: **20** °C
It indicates **34.7** °C
